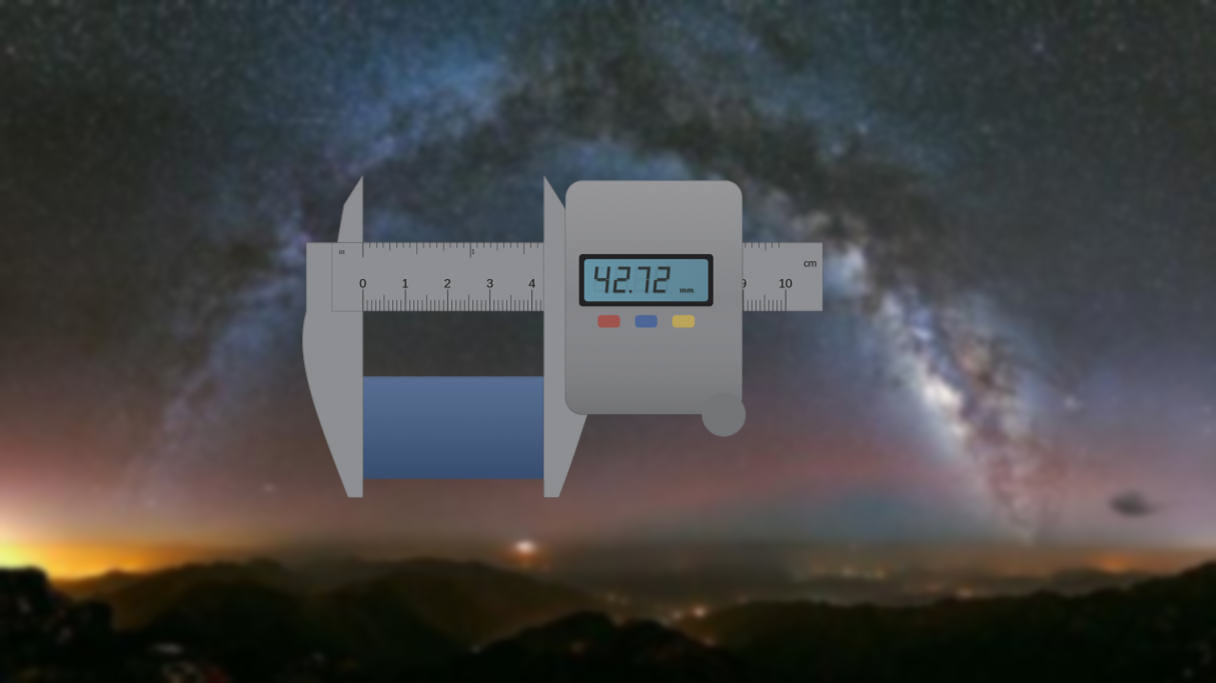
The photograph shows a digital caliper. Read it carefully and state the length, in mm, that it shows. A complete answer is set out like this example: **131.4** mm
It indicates **42.72** mm
